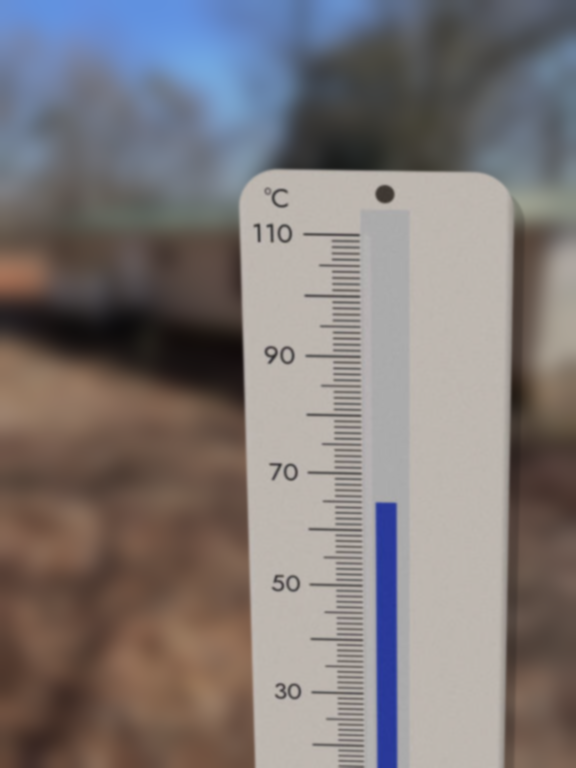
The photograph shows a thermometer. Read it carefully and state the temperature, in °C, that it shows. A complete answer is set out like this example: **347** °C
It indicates **65** °C
